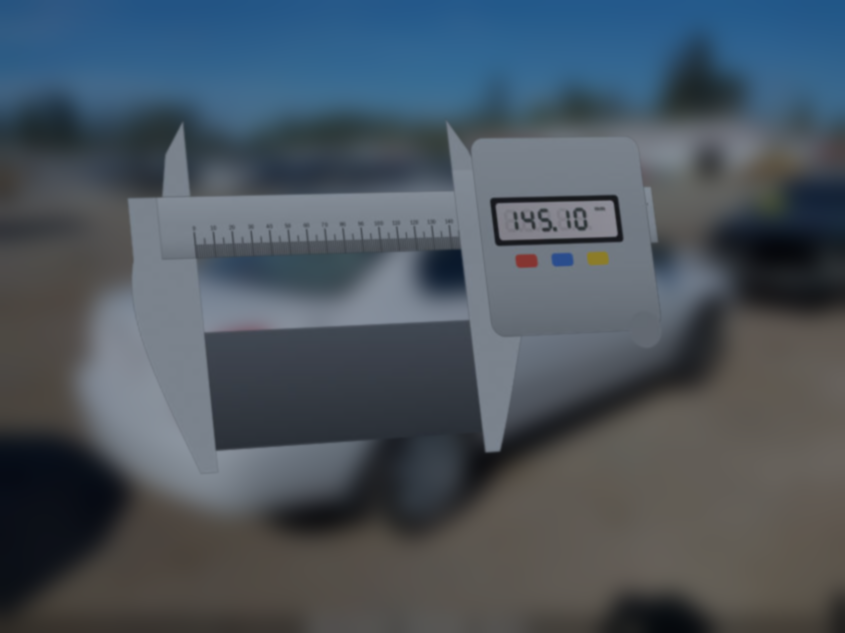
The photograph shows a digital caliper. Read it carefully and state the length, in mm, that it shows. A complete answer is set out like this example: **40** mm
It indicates **145.10** mm
